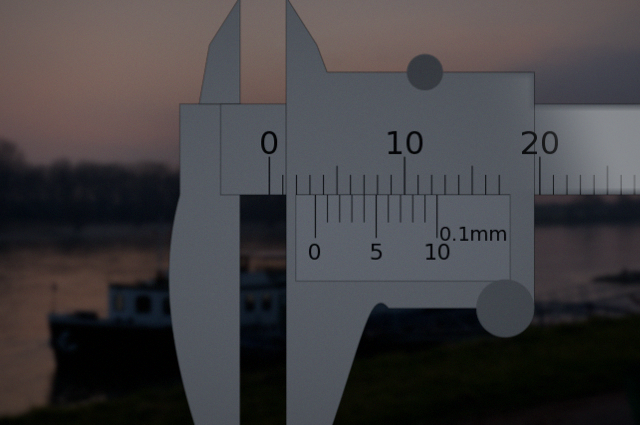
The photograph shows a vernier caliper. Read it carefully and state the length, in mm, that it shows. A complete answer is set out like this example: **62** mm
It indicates **3.4** mm
